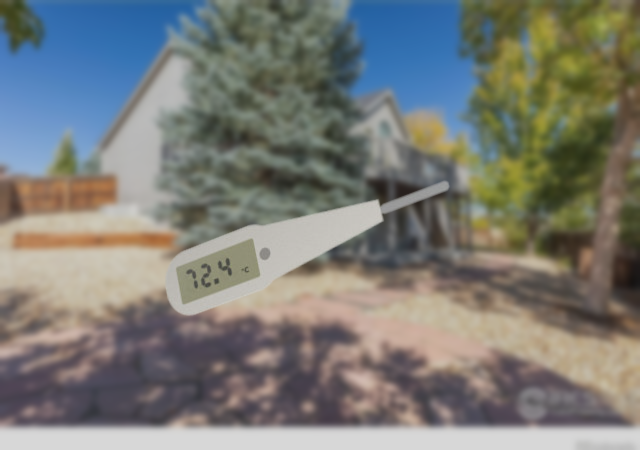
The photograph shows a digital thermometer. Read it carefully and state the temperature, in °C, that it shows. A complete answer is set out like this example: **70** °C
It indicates **72.4** °C
